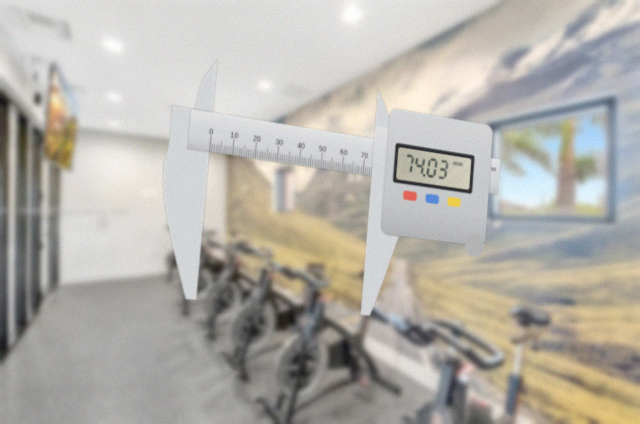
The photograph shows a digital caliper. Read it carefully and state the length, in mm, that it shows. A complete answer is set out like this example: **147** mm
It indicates **74.03** mm
